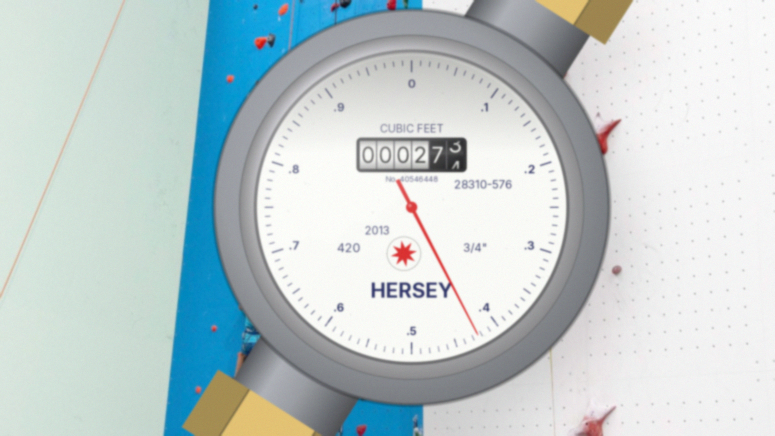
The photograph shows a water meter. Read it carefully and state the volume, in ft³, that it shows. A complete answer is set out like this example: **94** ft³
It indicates **273.42** ft³
